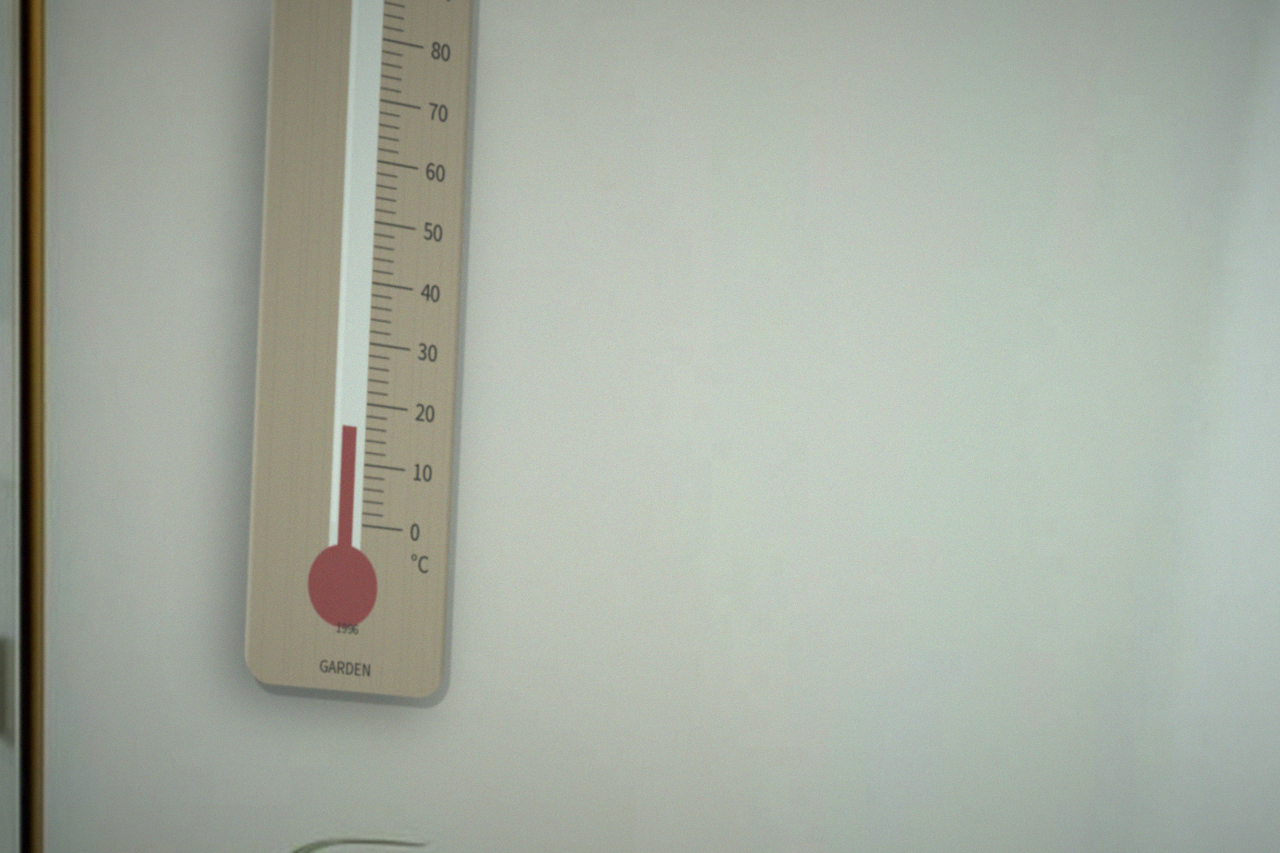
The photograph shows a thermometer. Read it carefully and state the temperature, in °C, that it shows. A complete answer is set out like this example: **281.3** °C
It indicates **16** °C
